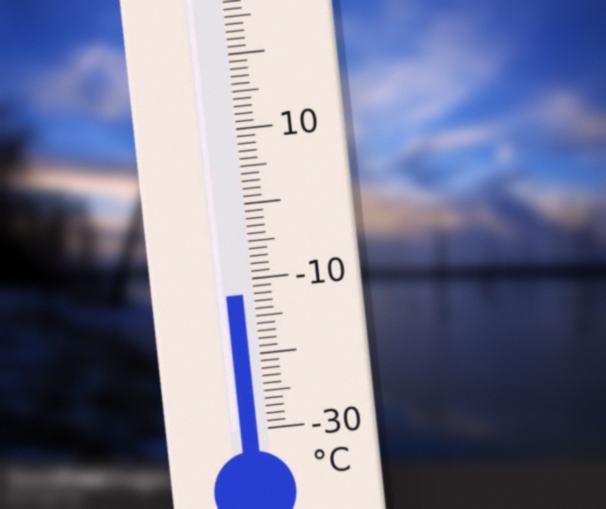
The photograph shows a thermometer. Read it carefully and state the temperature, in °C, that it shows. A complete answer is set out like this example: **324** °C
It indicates **-12** °C
